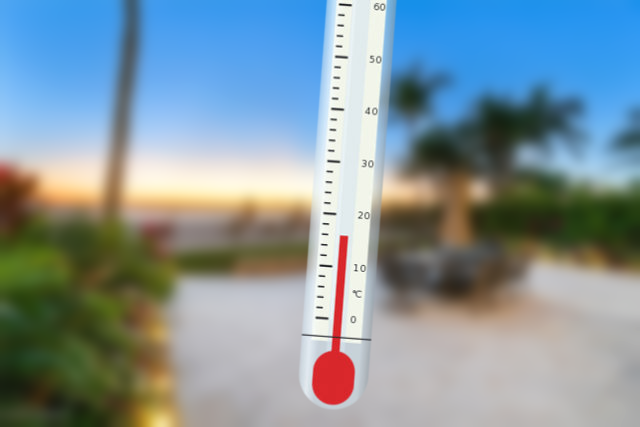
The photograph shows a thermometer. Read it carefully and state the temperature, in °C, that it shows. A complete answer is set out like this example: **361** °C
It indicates **16** °C
